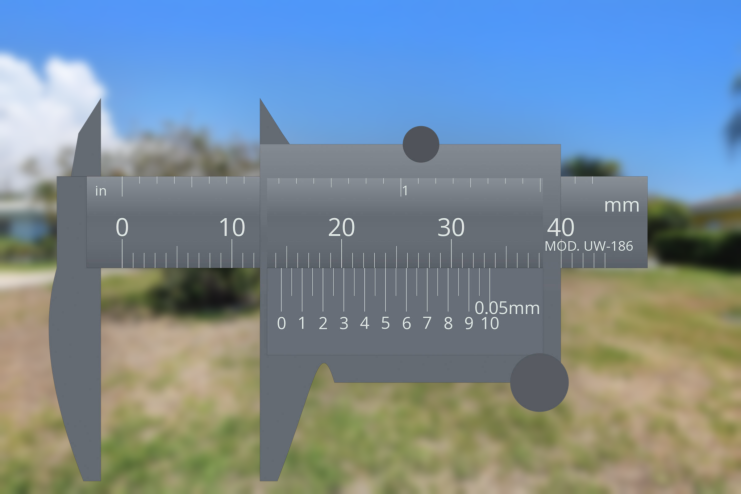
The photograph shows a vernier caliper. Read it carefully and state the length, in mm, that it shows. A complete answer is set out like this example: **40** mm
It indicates **14.5** mm
